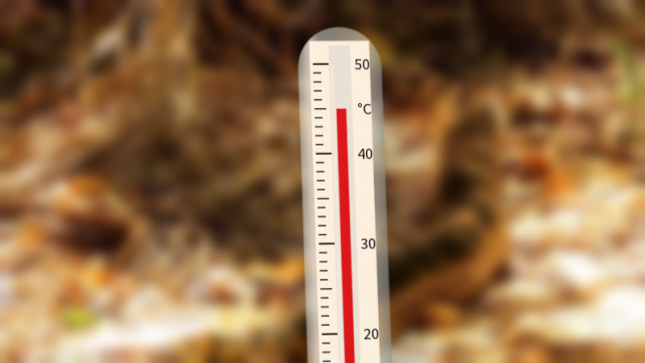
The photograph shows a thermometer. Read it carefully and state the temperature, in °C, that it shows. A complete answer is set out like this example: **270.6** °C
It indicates **45** °C
